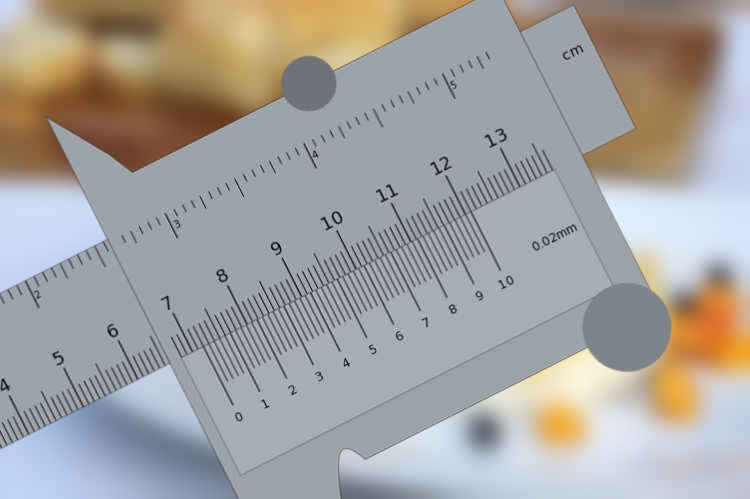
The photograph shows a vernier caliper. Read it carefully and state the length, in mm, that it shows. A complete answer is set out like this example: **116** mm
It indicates **72.0** mm
